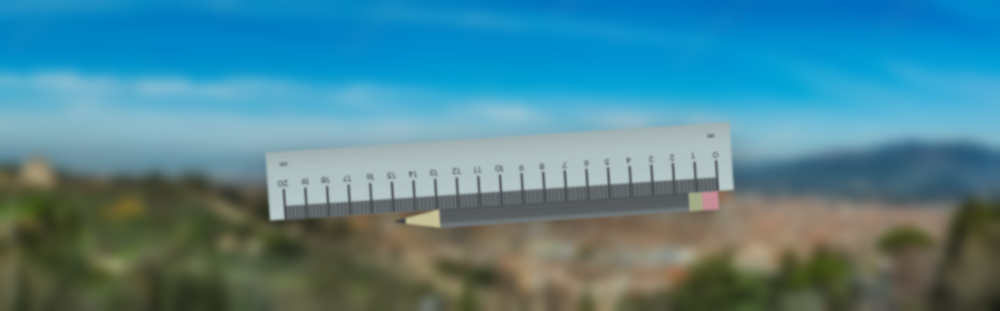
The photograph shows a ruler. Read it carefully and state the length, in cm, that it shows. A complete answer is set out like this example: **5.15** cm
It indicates **15** cm
